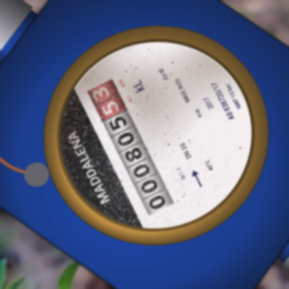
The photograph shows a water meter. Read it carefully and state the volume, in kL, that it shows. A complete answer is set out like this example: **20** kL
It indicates **805.53** kL
